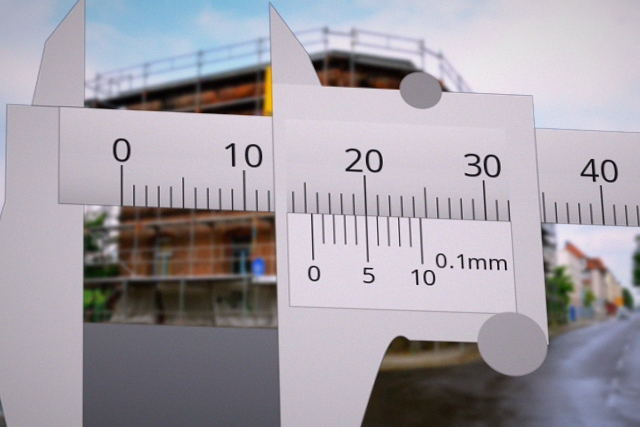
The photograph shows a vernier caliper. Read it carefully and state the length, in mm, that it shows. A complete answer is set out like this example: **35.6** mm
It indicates **15.5** mm
